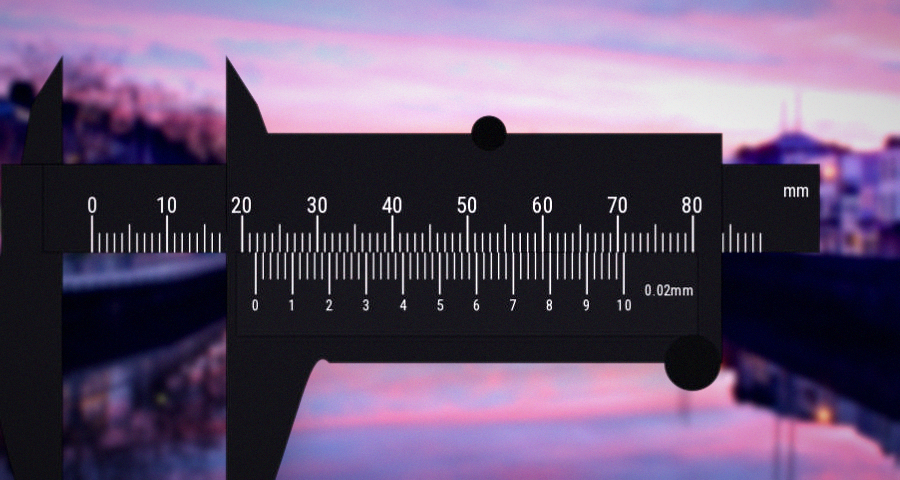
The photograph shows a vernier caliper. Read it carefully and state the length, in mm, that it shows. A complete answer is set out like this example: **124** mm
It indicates **21.8** mm
